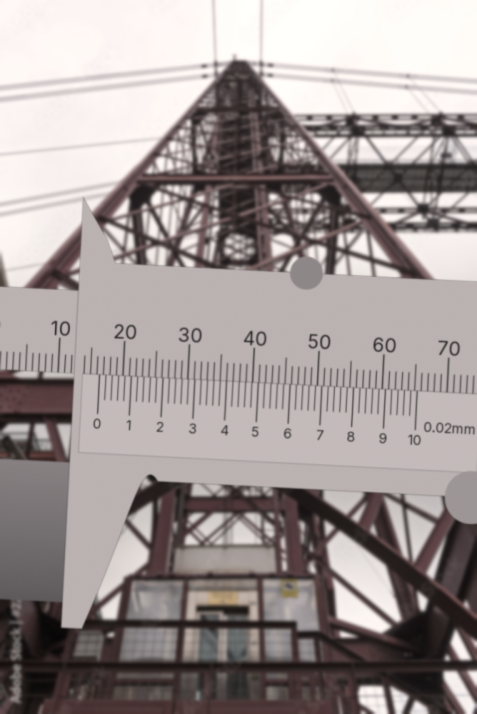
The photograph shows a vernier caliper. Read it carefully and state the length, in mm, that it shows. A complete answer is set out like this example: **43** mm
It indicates **16.4** mm
